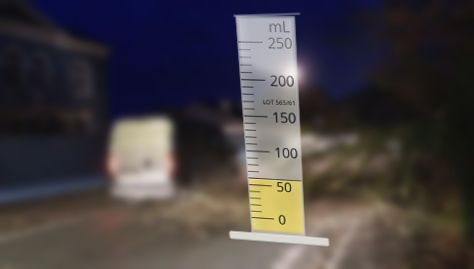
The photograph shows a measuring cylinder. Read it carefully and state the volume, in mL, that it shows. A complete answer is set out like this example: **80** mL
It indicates **60** mL
